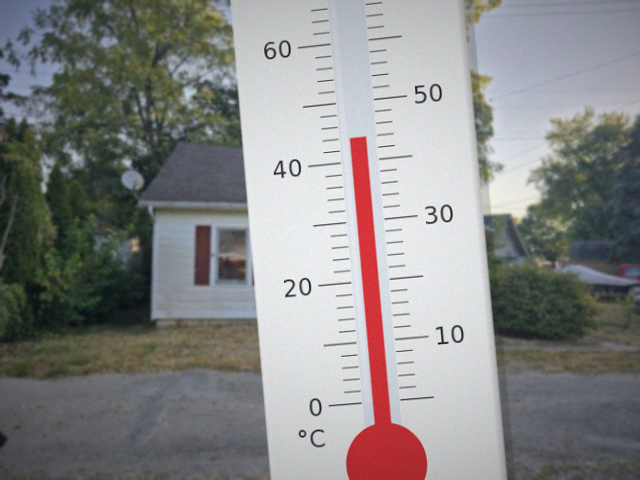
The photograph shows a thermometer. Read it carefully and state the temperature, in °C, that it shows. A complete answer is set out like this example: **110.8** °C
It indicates **44** °C
